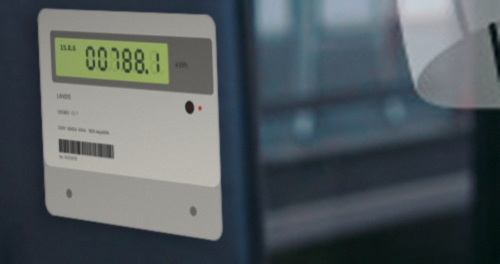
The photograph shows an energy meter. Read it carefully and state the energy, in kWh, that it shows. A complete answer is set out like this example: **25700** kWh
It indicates **788.1** kWh
